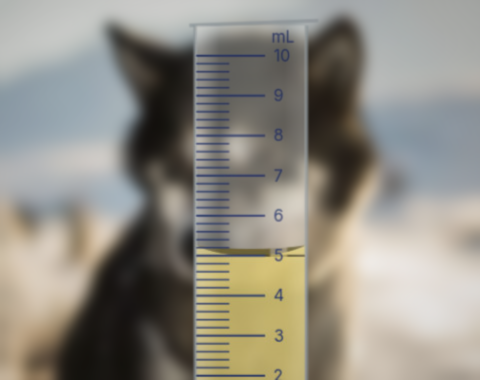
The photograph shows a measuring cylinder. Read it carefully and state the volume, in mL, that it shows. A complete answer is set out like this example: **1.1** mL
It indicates **5** mL
